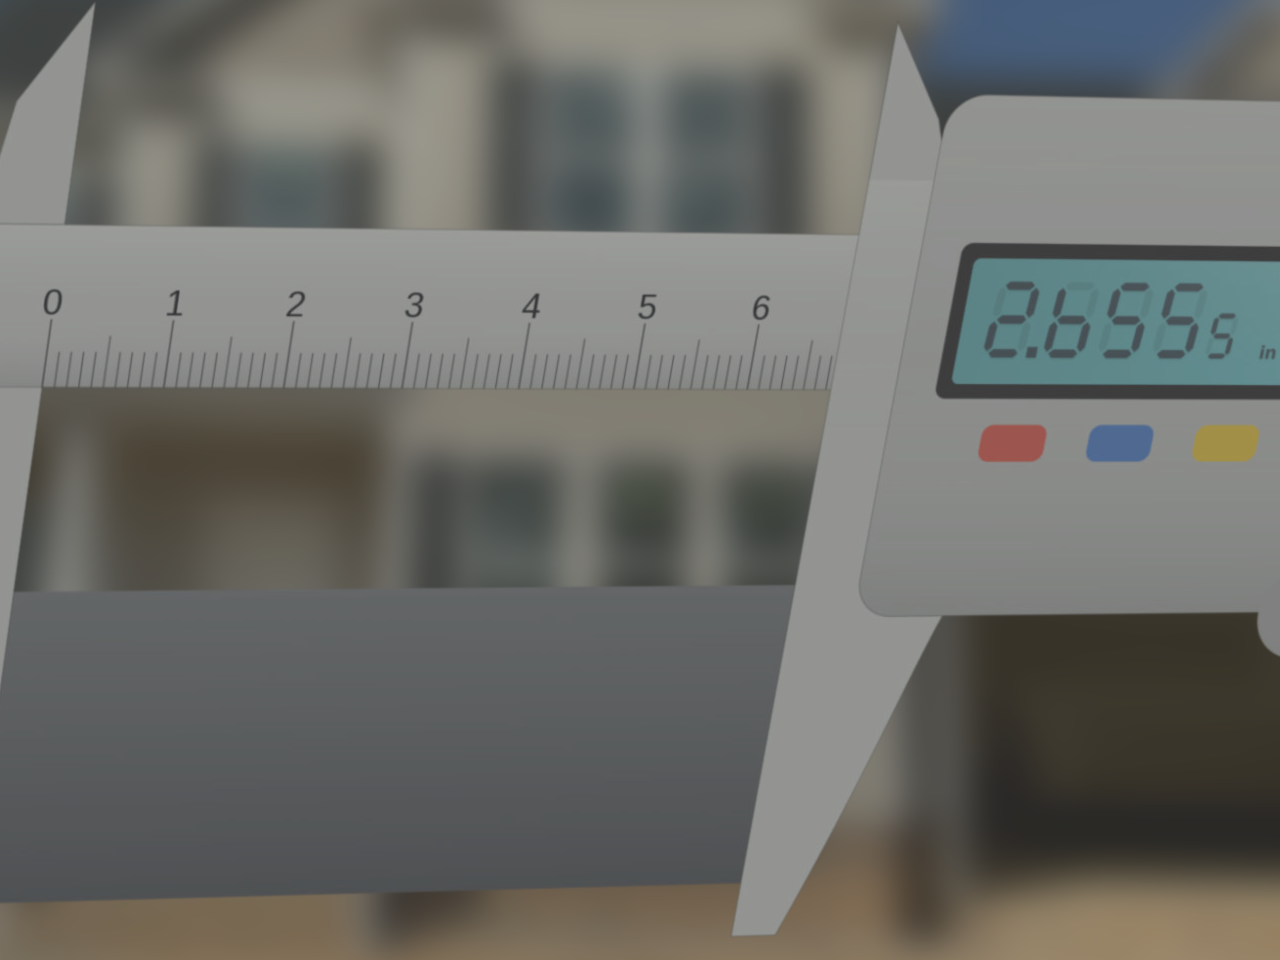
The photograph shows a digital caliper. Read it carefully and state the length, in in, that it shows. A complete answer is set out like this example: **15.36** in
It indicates **2.6555** in
